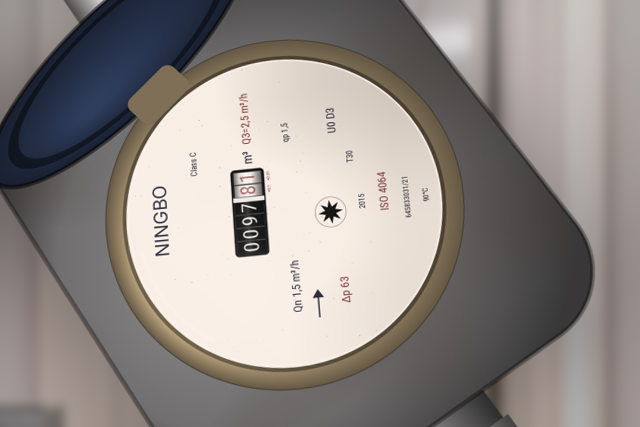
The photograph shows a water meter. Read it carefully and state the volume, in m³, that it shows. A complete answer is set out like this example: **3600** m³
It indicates **97.81** m³
